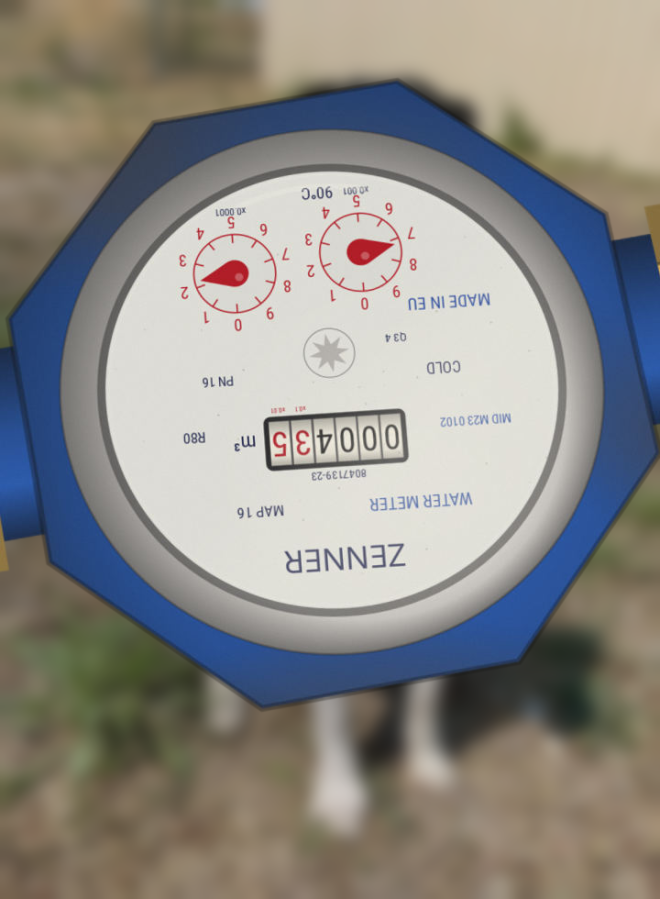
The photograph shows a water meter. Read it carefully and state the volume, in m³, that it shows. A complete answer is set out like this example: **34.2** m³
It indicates **4.3572** m³
